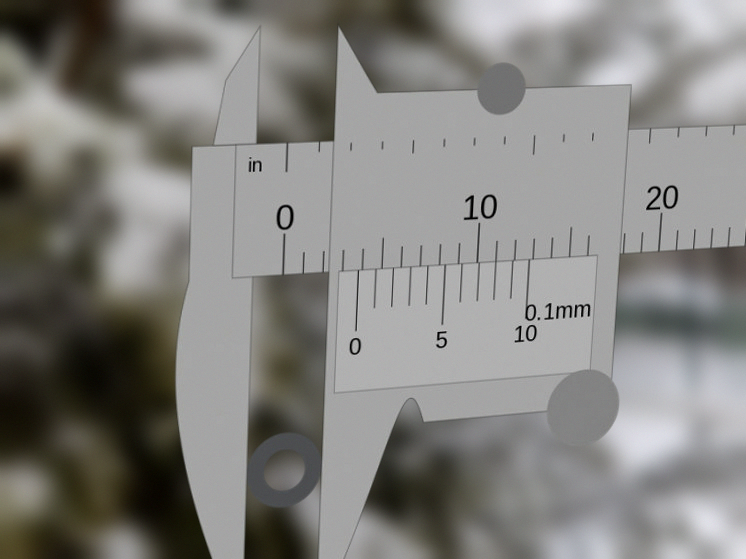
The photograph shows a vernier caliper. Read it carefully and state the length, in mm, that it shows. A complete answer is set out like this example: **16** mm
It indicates **3.8** mm
